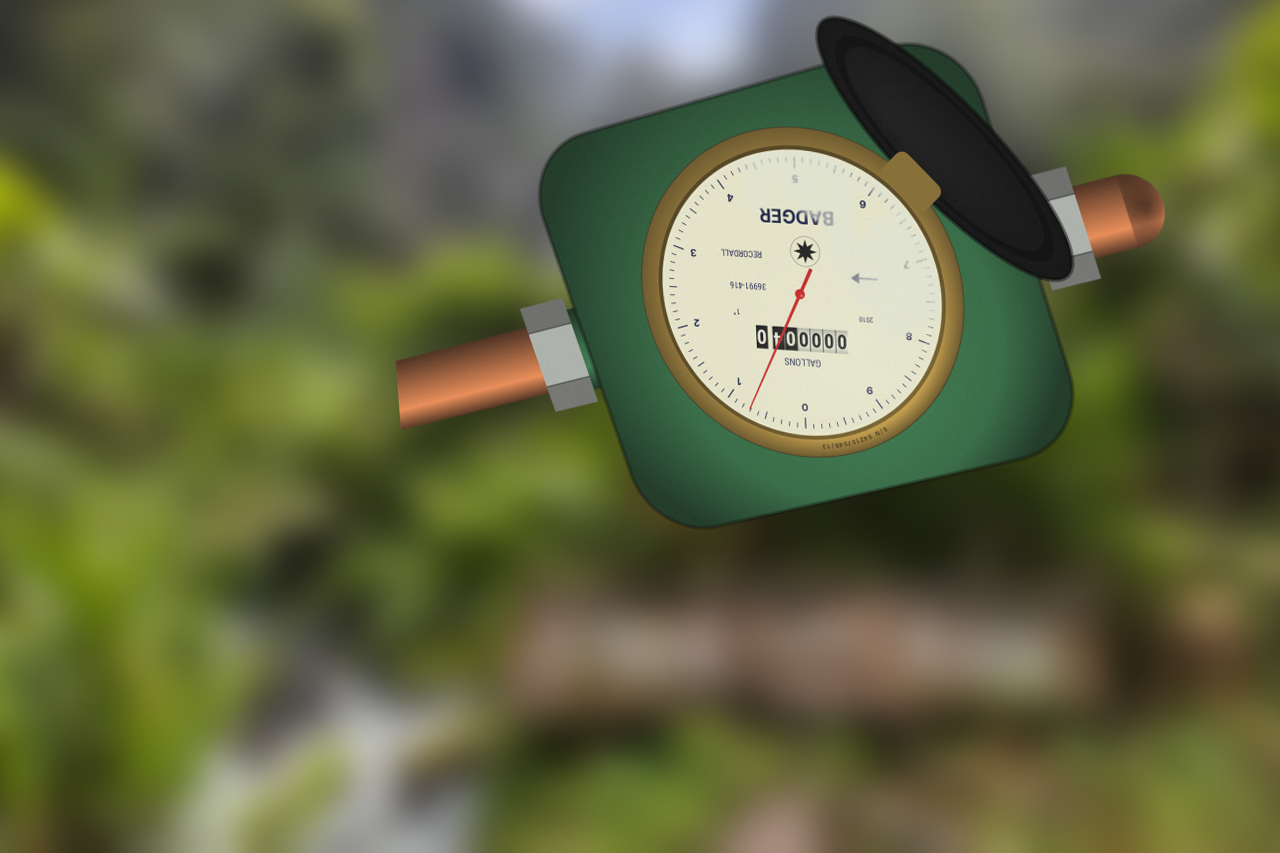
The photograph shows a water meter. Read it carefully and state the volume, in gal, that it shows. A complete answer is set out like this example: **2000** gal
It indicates **40.7** gal
